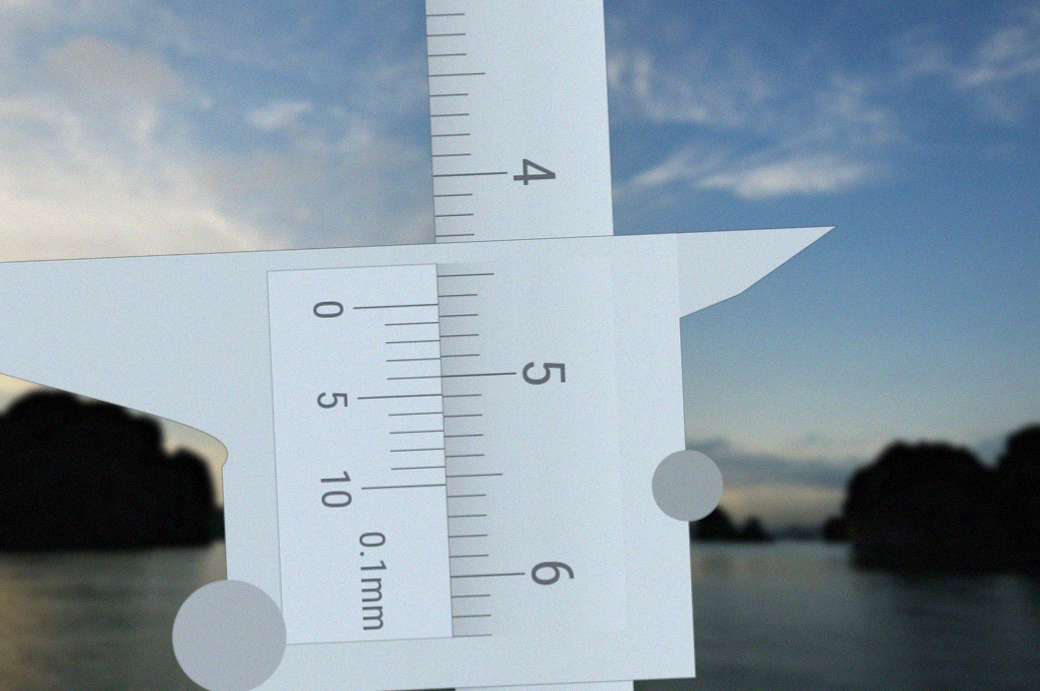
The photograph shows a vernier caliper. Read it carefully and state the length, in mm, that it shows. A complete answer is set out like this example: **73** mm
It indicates **46.4** mm
